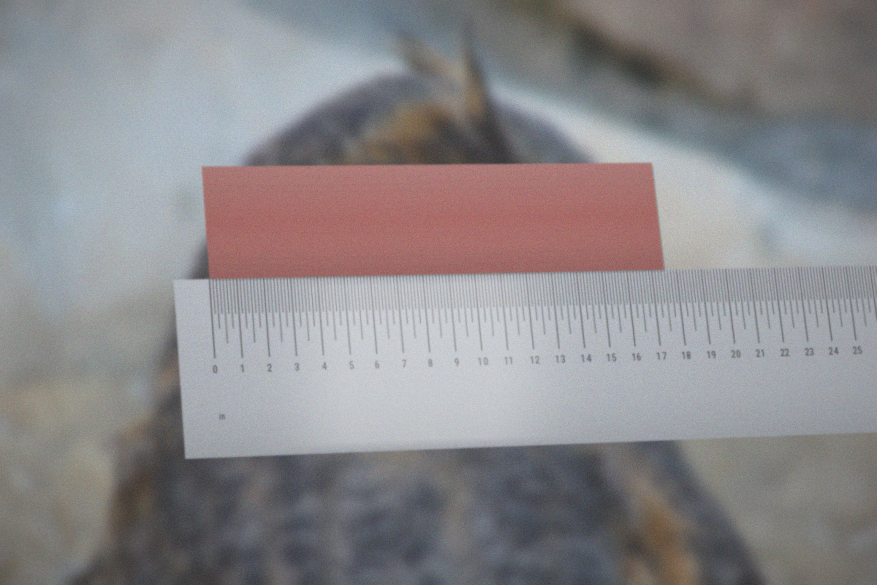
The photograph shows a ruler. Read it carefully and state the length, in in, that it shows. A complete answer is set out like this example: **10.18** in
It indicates **17.5** in
